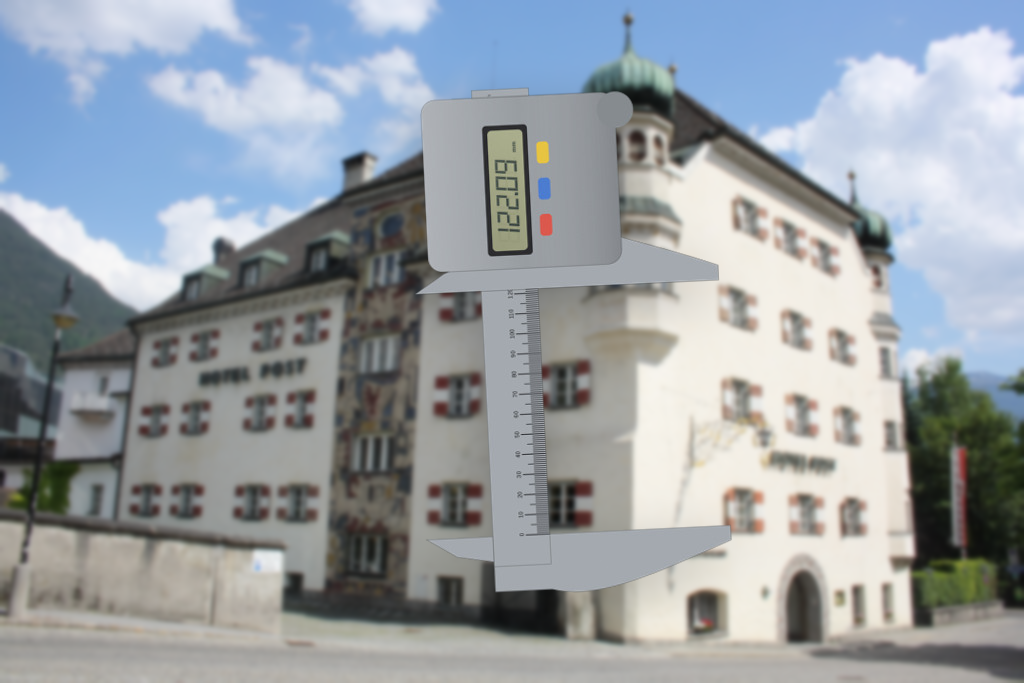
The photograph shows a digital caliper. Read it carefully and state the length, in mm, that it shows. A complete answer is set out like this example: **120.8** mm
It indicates **122.09** mm
